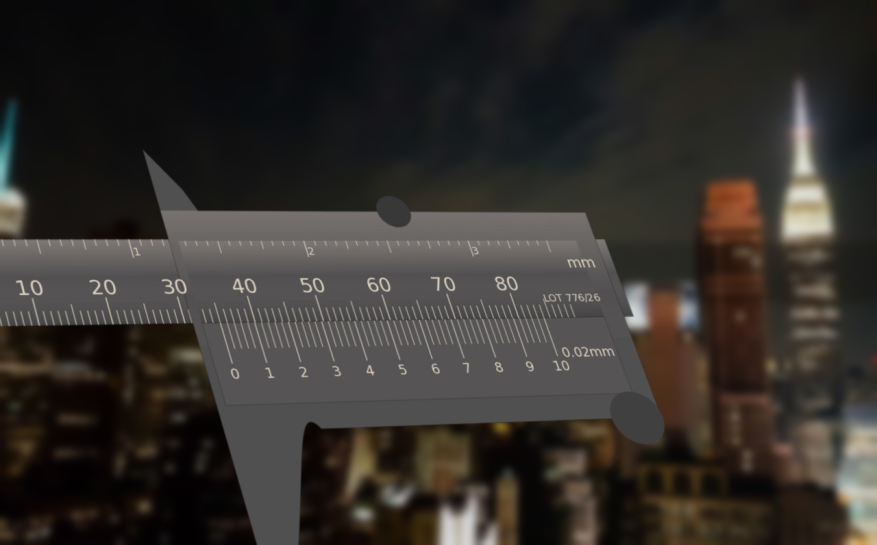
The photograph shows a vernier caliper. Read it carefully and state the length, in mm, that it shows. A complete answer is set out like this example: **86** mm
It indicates **35.0** mm
